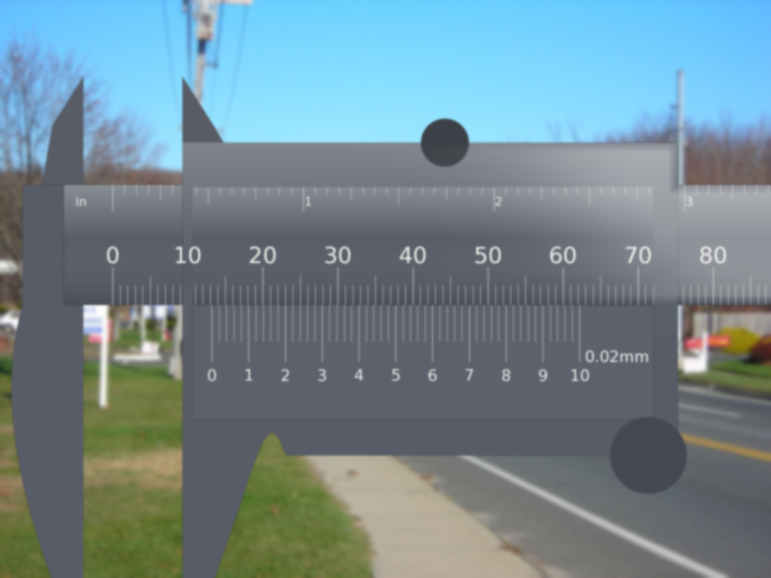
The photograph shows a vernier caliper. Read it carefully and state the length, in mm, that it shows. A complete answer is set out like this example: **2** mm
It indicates **13.2** mm
